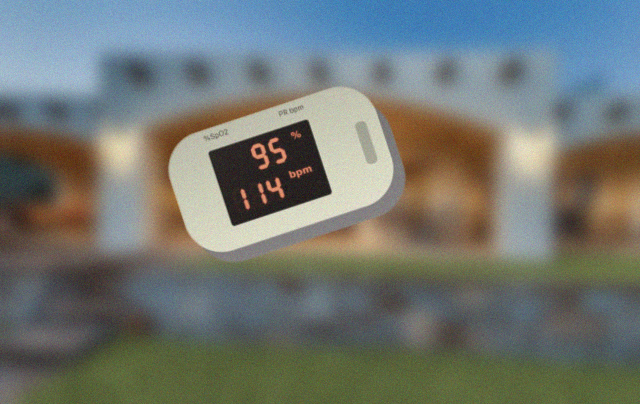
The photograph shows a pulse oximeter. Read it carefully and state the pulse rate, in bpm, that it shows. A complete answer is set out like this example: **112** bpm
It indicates **114** bpm
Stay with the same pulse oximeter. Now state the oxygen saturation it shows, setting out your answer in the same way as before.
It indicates **95** %
